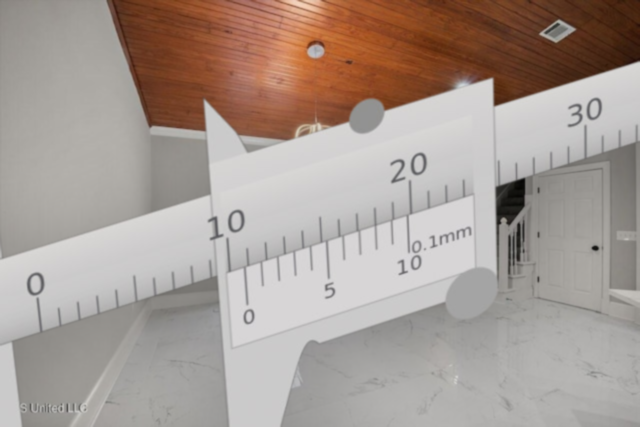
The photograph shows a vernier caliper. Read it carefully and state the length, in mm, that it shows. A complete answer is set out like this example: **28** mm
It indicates **10.8** mm
